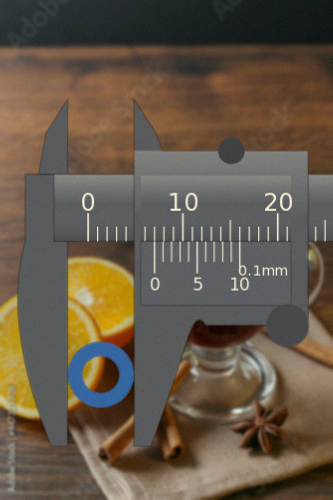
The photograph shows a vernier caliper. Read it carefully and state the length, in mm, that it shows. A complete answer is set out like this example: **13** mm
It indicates **7.0** mm
